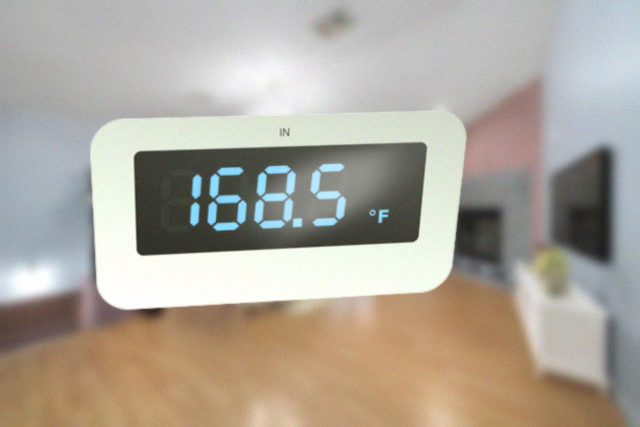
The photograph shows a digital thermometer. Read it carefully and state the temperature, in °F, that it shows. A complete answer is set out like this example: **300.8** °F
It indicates **168.5** °F
